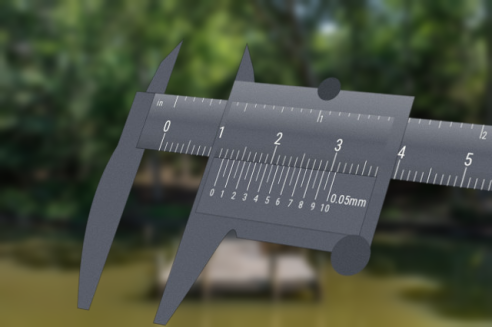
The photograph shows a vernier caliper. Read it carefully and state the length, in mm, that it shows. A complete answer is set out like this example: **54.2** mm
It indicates **11.8** mm
